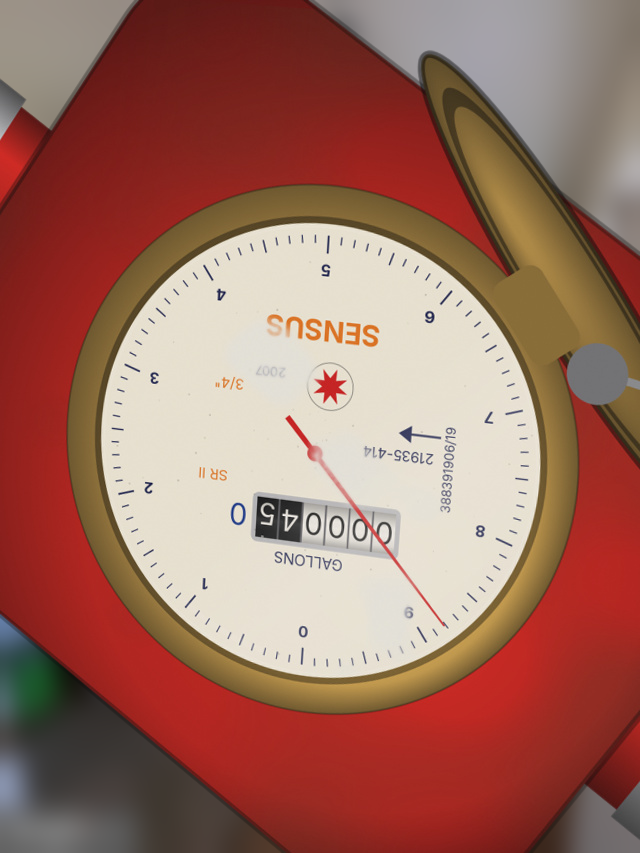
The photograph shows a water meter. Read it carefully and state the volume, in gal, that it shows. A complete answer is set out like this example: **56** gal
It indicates **448.8** gal
